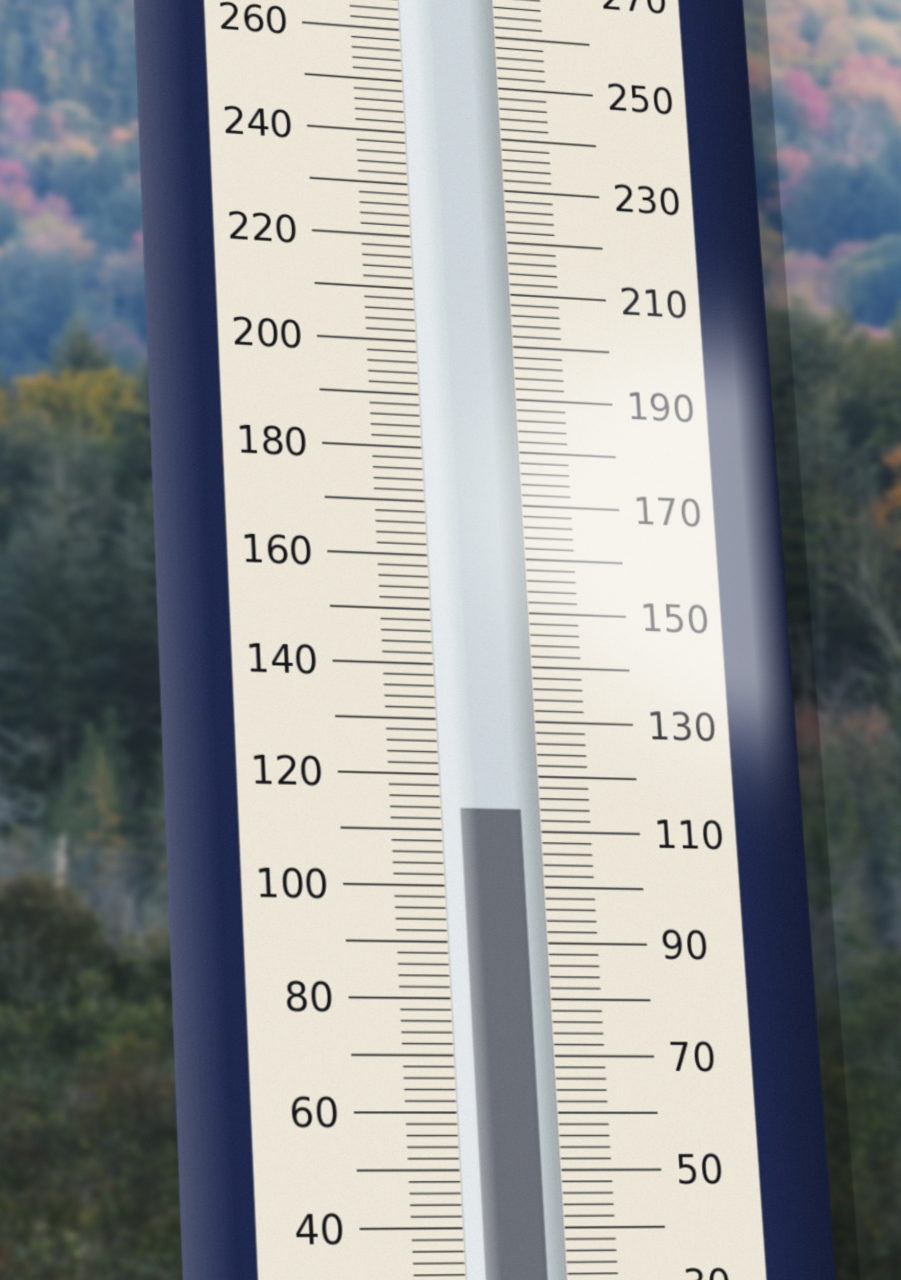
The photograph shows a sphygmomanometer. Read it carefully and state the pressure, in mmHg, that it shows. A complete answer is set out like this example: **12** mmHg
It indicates **114** mmHg
